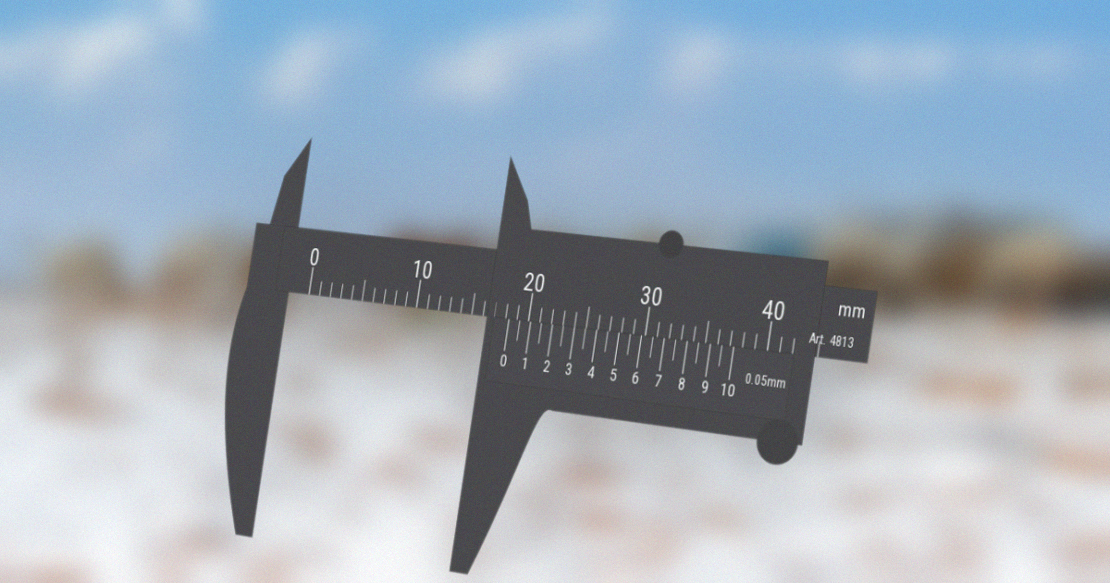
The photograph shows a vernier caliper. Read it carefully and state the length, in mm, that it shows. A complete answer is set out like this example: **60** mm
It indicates **18.3** mm
